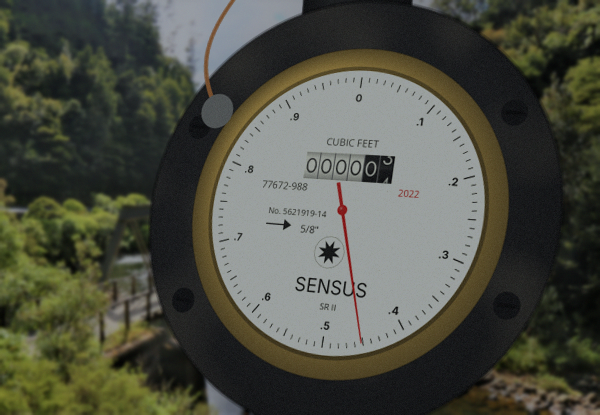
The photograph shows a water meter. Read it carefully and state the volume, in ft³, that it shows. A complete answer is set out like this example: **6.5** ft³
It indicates **3.45** ft³
